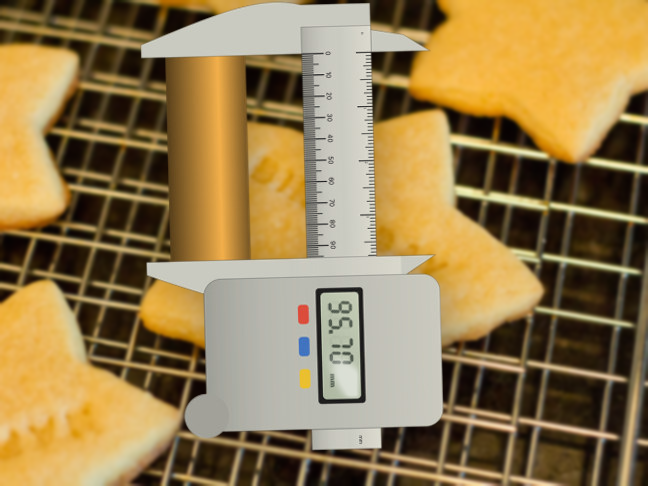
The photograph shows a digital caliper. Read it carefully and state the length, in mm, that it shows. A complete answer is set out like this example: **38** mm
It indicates **95.70** mm
